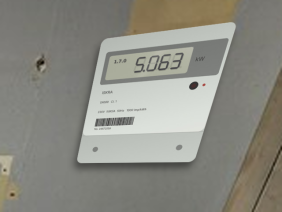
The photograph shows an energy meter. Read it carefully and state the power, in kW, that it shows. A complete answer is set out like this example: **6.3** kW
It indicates **5.063** kW
